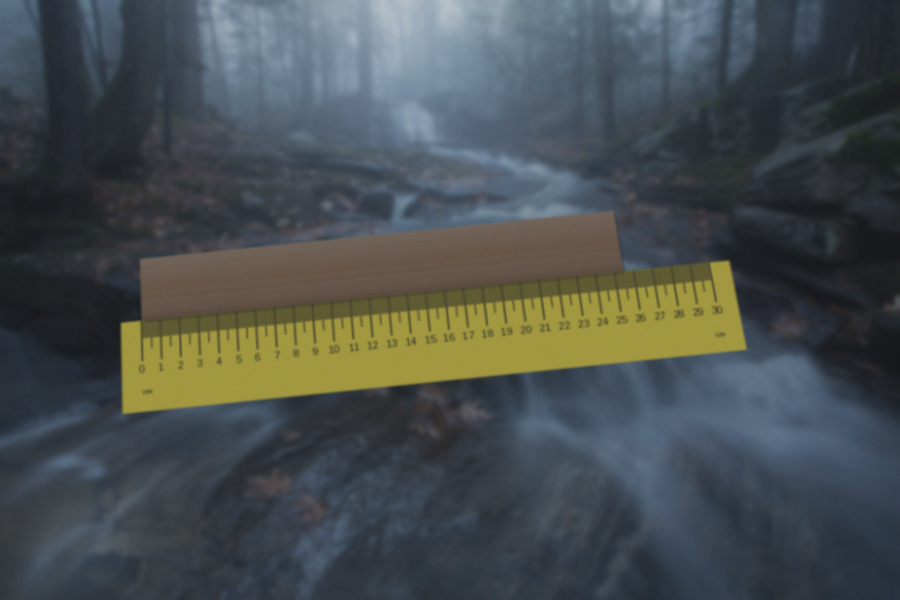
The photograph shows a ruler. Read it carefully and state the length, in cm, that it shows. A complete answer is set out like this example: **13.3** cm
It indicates **25.5** cm
